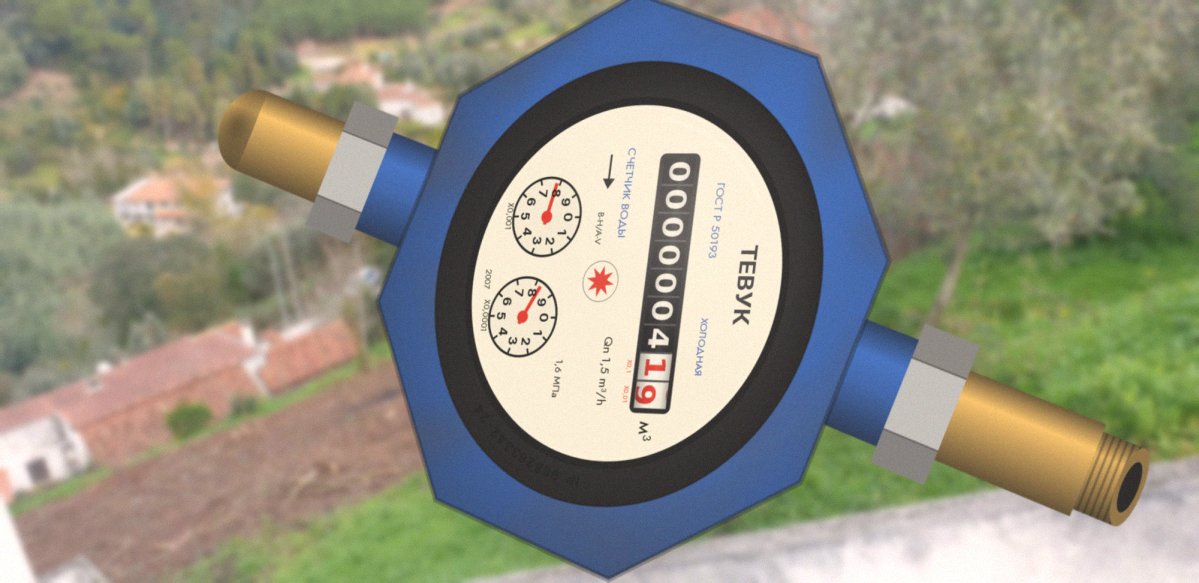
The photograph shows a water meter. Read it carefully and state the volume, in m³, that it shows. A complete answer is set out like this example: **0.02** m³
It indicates **4.1878** m³
